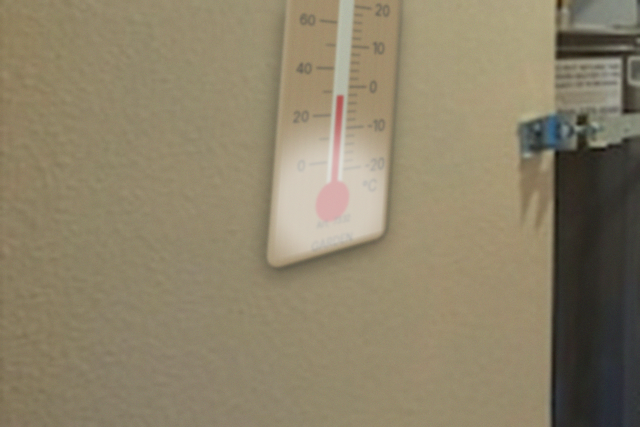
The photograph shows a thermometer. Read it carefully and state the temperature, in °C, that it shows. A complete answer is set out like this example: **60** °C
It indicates **-2** °C
